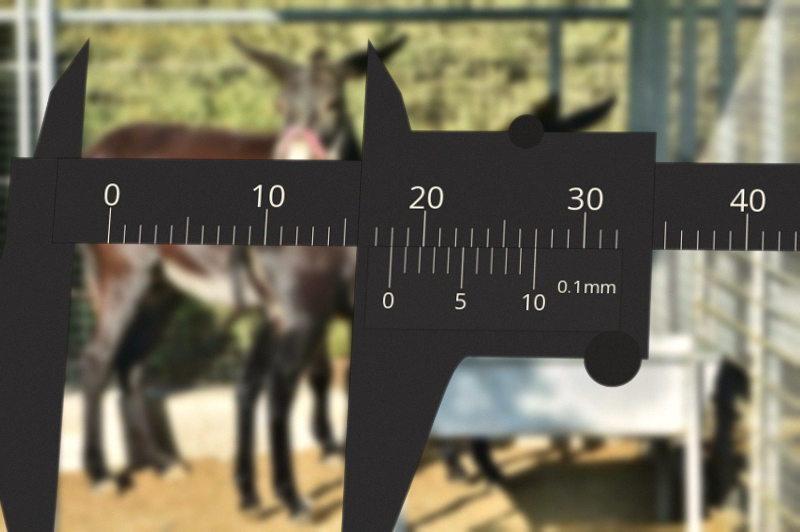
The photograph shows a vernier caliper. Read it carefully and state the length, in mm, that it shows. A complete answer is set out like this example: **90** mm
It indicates **18.0** mm
